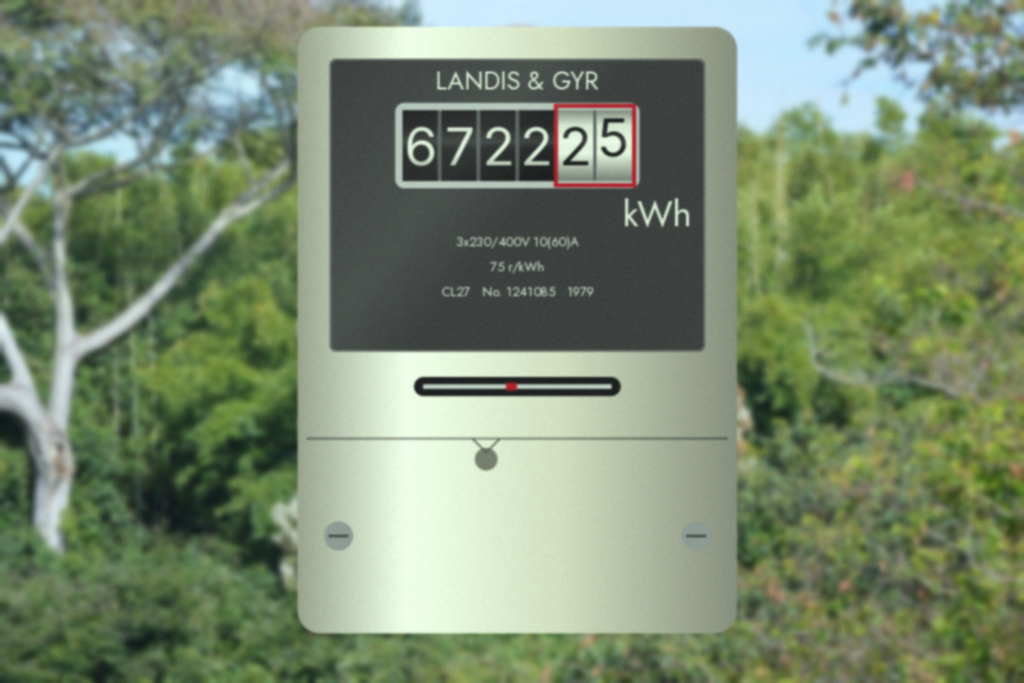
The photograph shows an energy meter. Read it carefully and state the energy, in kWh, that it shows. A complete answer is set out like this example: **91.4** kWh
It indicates **6722.25** kWh
